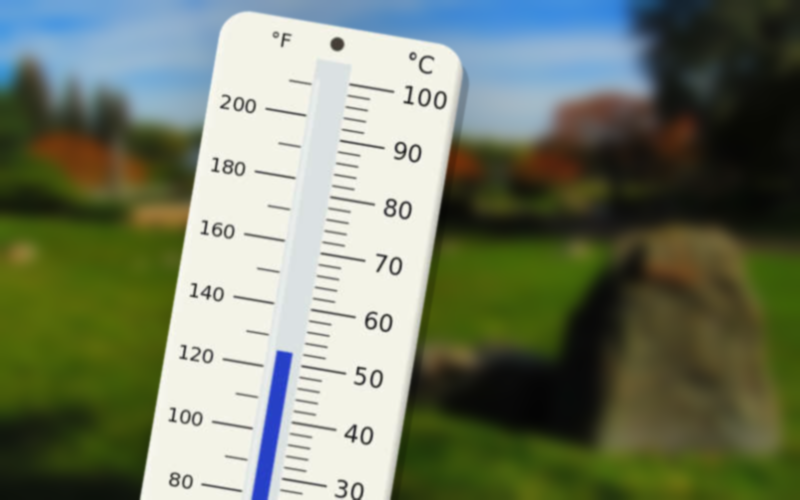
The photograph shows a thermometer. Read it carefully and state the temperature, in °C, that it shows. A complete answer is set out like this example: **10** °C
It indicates **52** °C
